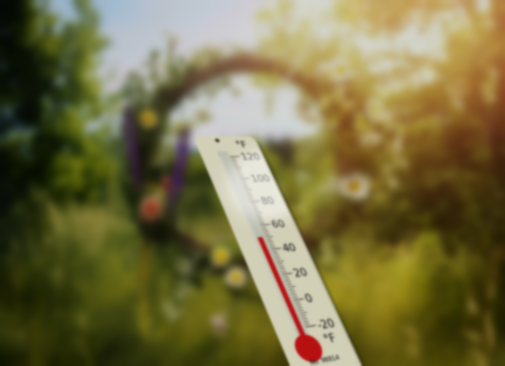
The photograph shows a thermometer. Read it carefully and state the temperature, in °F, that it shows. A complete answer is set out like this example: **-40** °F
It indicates **50** °F
